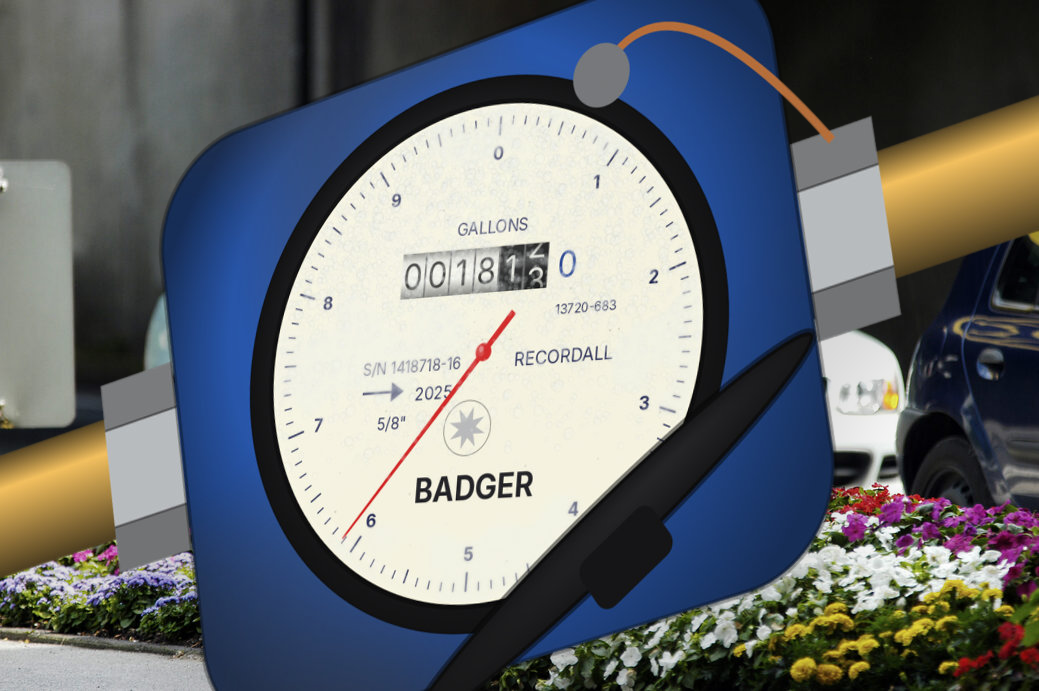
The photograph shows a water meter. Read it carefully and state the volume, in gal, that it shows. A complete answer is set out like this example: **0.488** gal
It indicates **18126.1** gal
